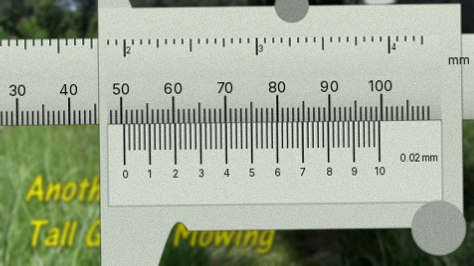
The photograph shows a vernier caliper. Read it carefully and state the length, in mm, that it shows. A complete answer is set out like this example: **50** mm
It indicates **50.5** mm
